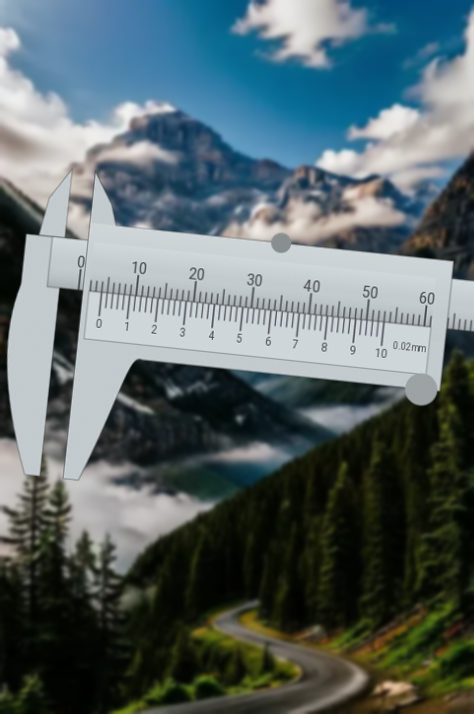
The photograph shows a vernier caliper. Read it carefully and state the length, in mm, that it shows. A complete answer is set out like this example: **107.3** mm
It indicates **4.0** mm
